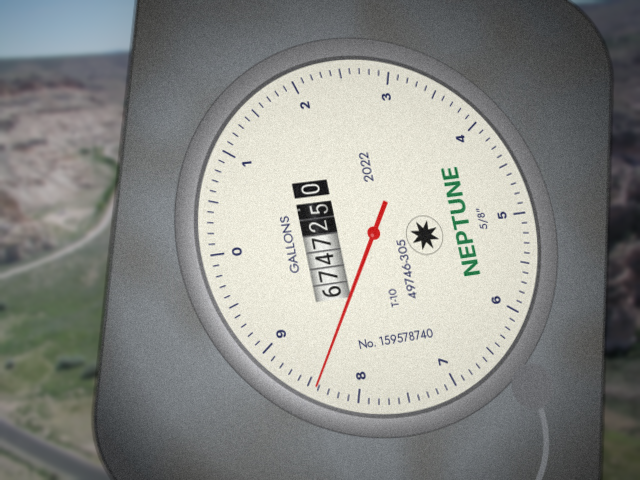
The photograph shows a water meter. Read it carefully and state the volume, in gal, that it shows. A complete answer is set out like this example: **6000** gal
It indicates **6747248.4** gal
